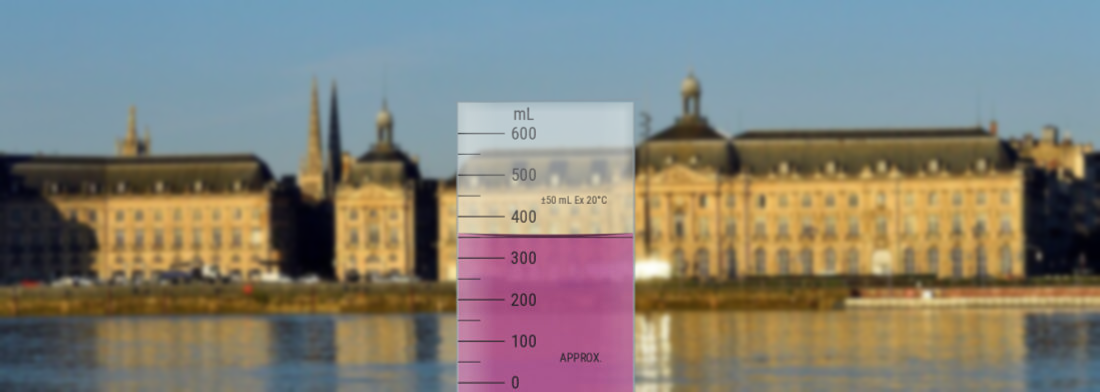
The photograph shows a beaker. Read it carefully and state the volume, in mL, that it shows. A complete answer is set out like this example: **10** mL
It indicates **350** mL
